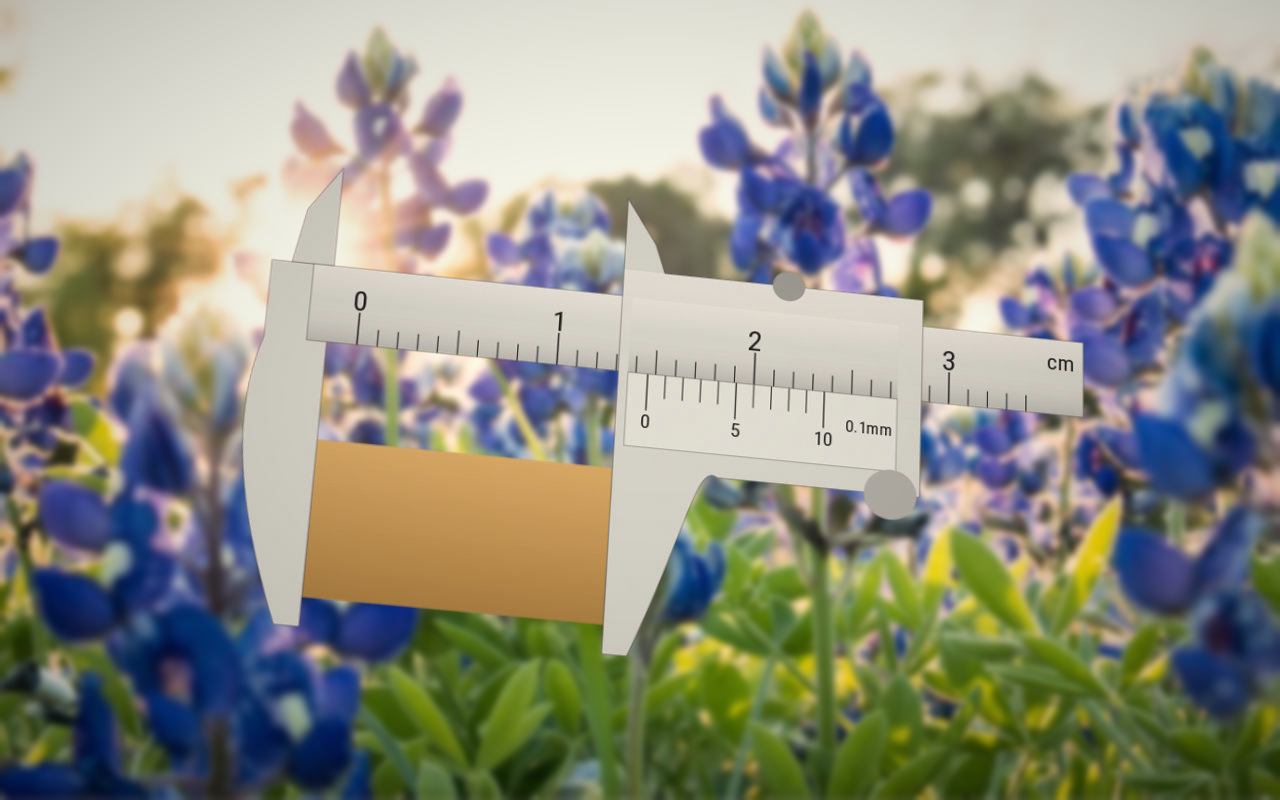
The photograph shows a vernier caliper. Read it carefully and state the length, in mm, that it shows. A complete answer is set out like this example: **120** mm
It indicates **14.6** mm
